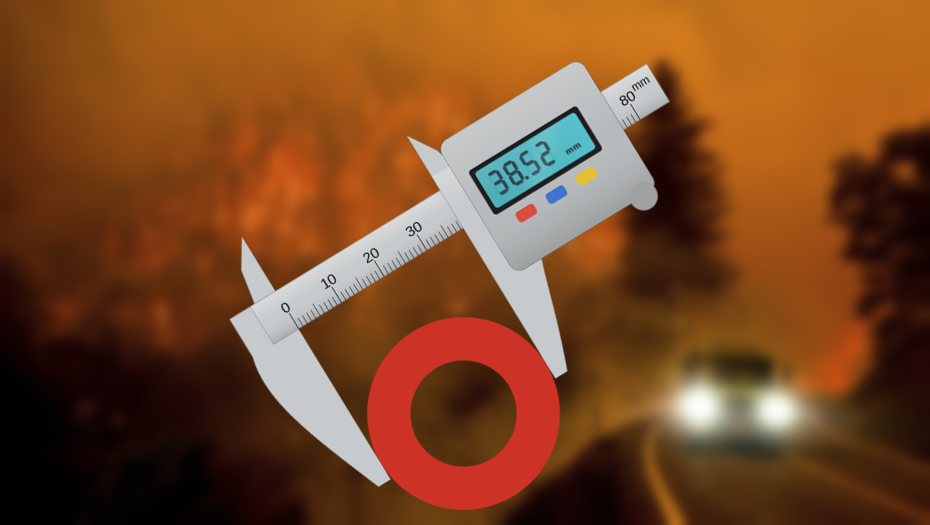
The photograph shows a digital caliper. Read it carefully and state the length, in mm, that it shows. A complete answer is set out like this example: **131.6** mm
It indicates **38.52** mm
